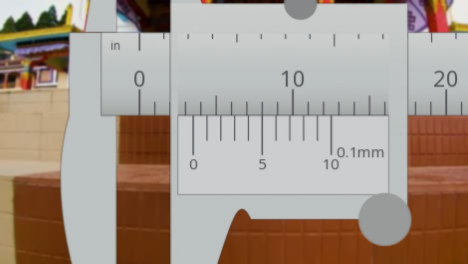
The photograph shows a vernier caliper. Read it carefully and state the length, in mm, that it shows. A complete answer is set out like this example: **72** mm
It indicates **3.5** mm
